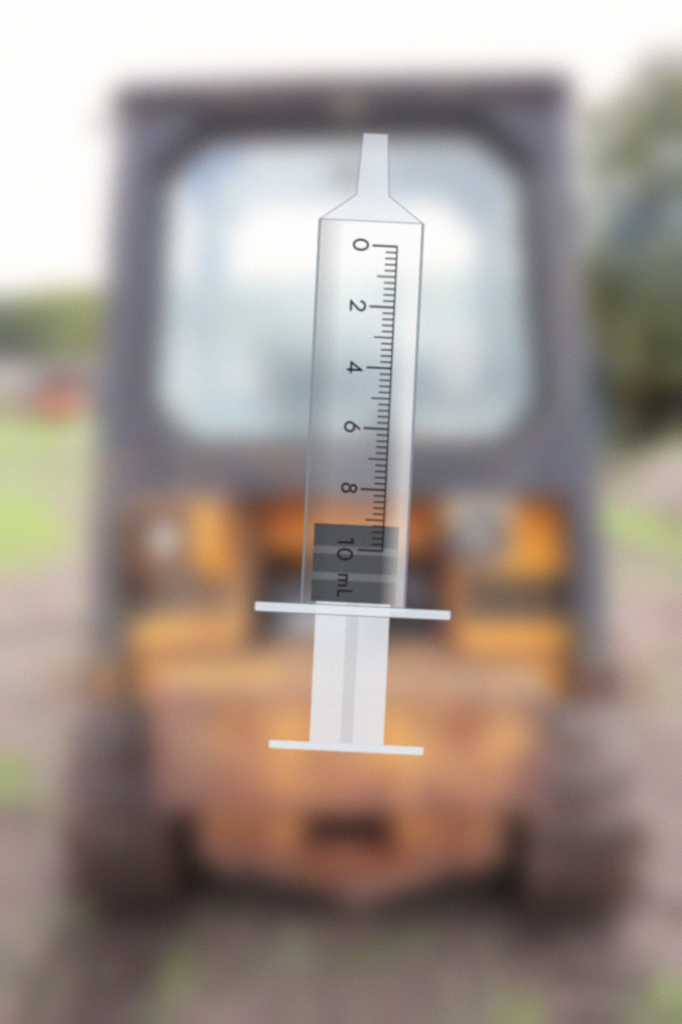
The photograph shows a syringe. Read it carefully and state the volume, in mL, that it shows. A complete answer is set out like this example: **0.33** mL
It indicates **9.2** mL
